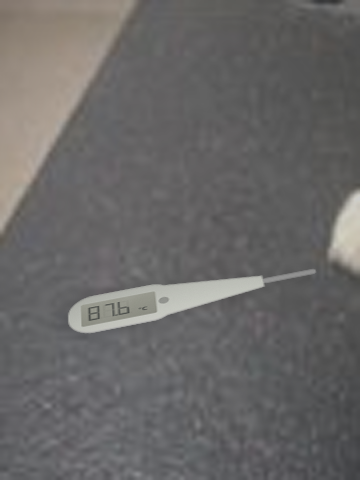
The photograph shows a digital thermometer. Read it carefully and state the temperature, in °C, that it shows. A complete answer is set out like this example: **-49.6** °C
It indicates **87.6** °C
